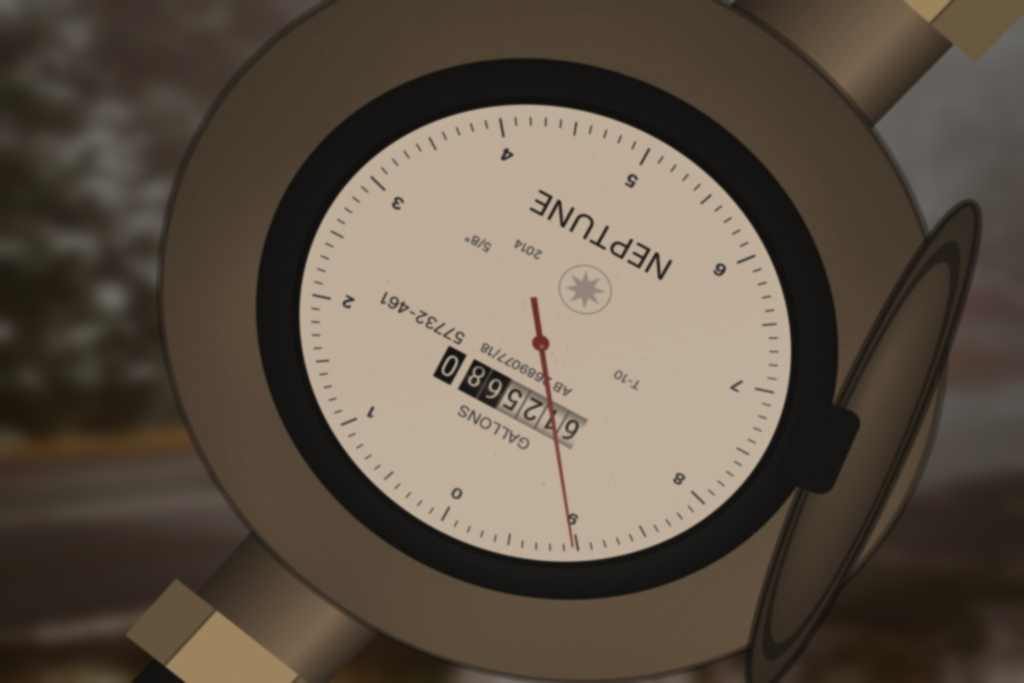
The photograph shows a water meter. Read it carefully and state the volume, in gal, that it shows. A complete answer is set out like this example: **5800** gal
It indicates **6125679.0** gal
